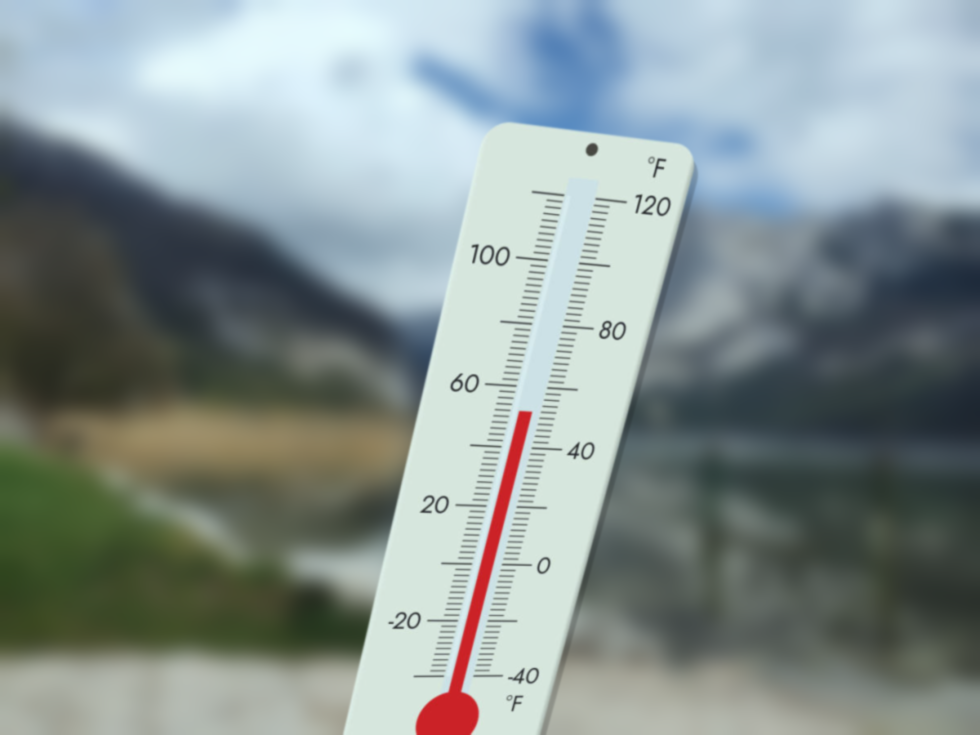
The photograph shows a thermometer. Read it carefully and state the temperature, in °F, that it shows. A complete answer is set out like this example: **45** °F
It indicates **52** °F
